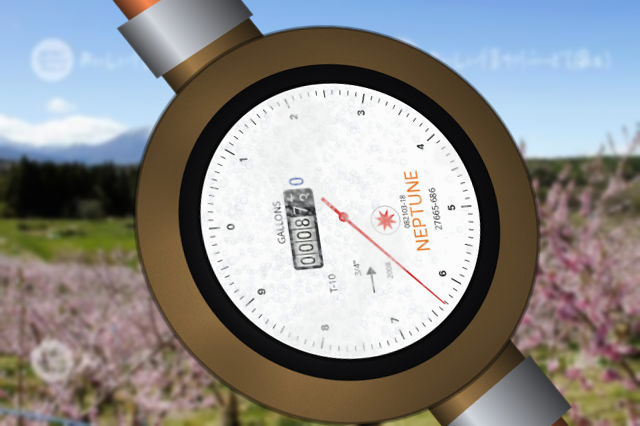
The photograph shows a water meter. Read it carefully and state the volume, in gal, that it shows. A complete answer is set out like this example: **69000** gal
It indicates **8726.3** gal
